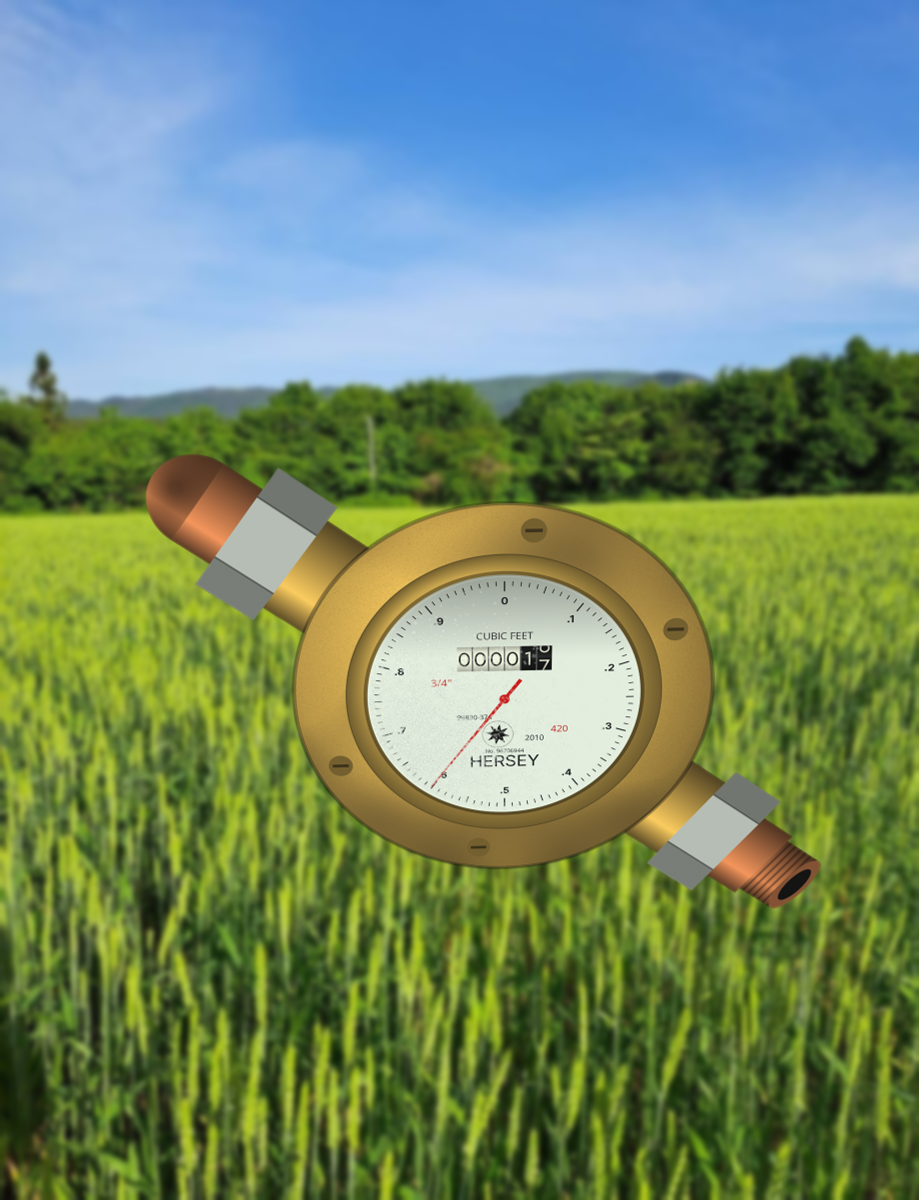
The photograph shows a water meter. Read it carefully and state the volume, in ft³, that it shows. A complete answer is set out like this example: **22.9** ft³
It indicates **16.60** ft³
